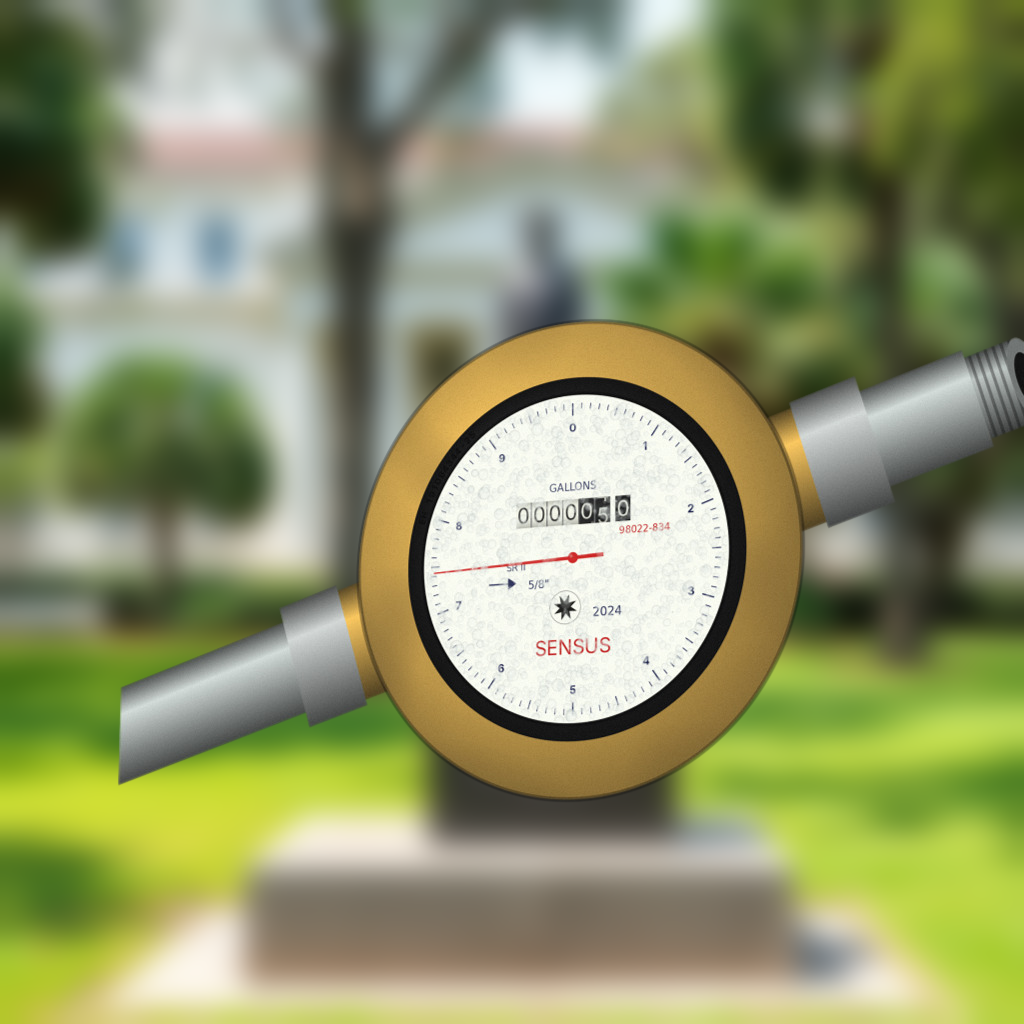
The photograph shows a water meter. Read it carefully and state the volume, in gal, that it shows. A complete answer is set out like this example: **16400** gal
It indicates **47.4** gal
